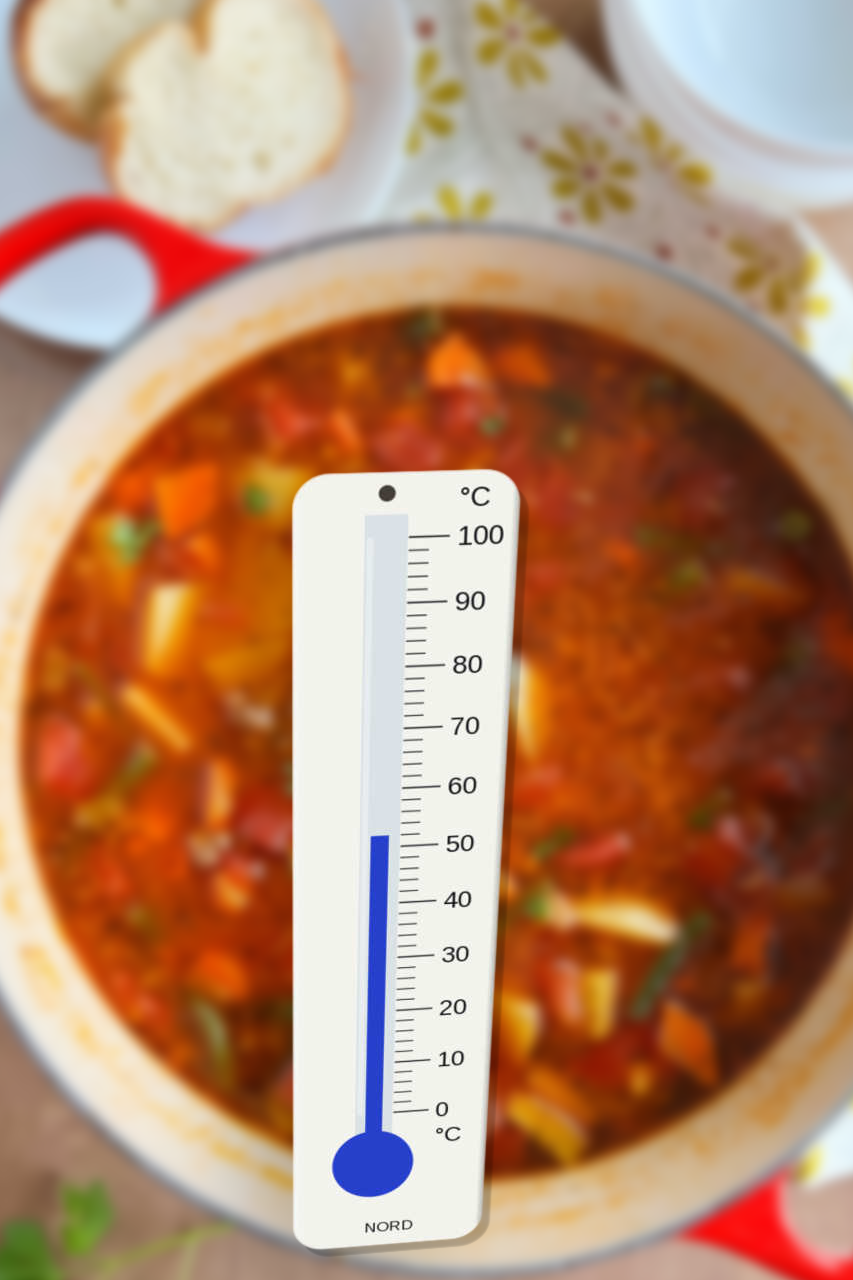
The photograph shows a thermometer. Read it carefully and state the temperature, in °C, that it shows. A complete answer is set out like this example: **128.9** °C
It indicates **52** °C
